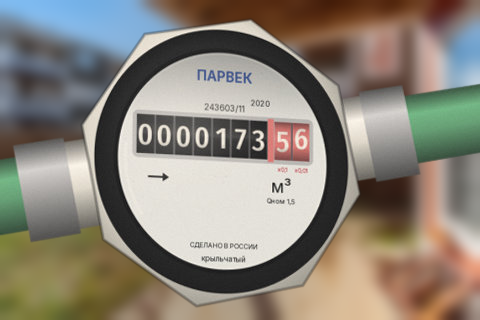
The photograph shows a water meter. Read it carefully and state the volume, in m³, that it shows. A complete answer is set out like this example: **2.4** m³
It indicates **173.56** m³
